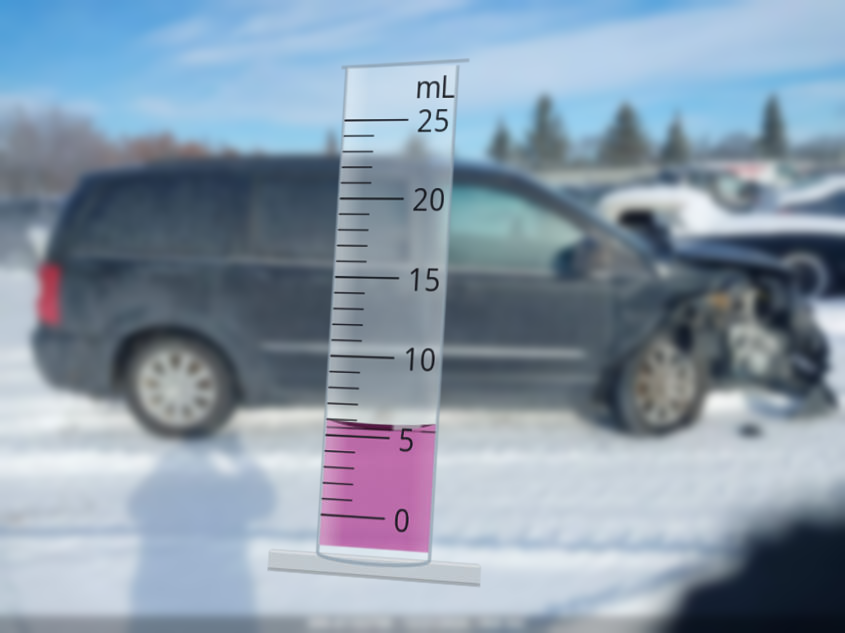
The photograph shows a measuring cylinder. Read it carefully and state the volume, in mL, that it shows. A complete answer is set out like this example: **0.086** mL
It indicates **5.5** mL
